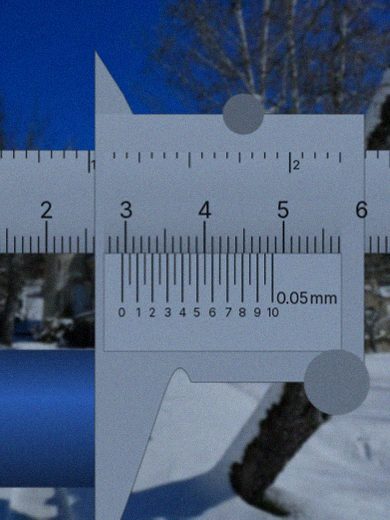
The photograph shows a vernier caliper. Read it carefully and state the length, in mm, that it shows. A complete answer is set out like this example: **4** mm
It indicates **29.6** mm
